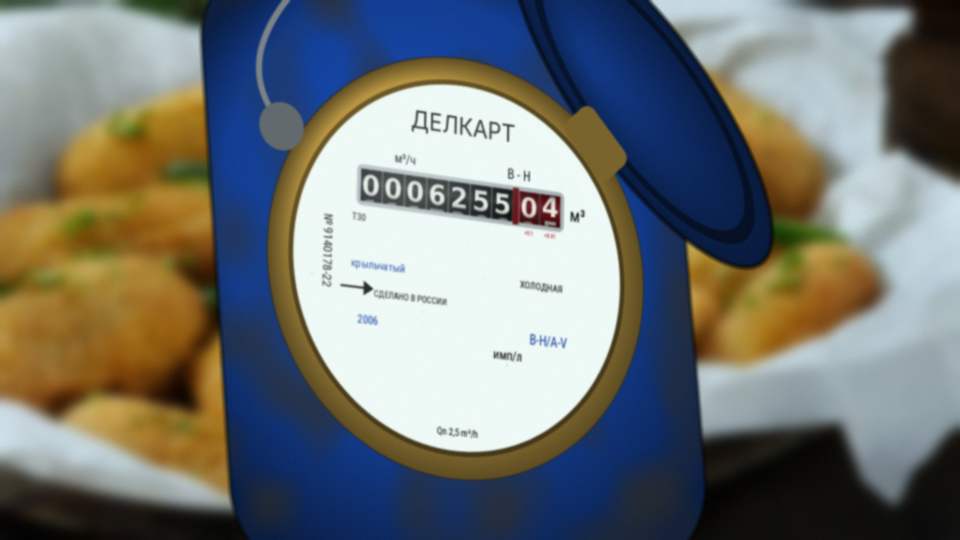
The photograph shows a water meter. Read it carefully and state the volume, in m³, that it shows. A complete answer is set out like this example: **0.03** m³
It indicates **6255.04** m³
